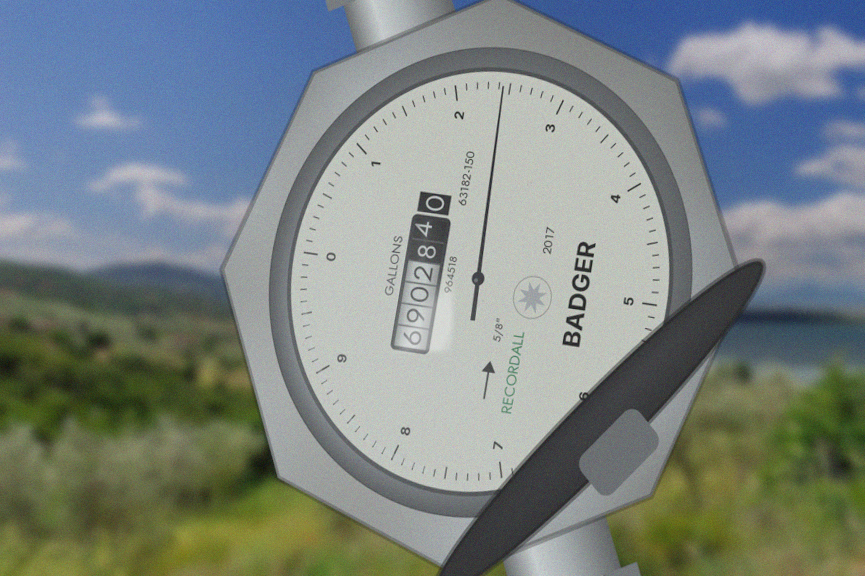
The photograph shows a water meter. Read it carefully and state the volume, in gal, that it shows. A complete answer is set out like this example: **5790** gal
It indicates **6902842.4** gal
